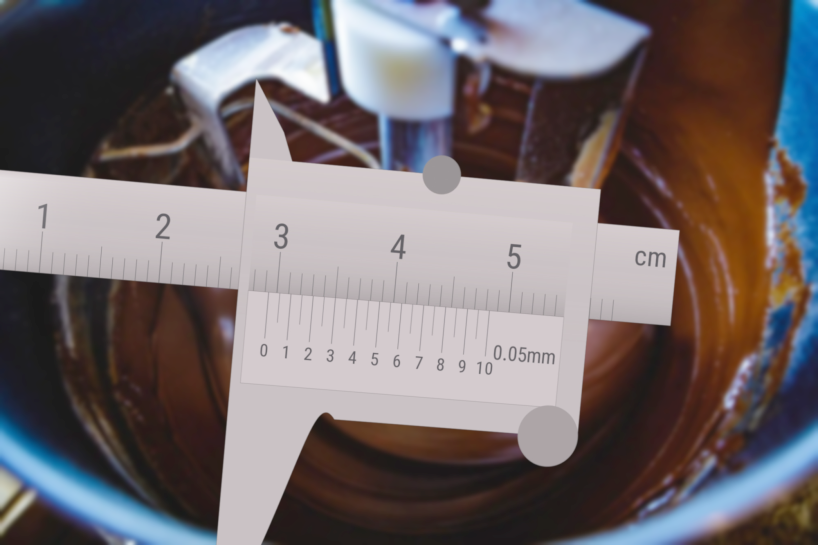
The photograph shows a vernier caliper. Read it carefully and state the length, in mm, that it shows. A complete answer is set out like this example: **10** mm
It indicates **29.3** mm
